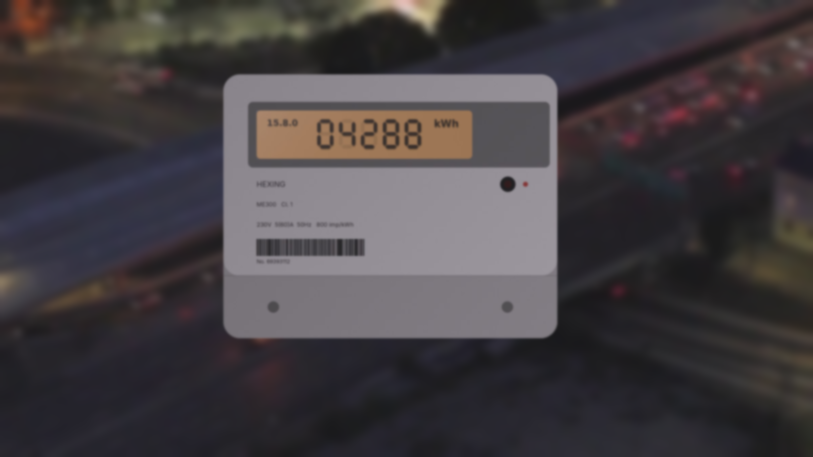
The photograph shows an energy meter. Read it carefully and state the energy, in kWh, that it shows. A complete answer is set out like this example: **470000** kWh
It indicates **4288** kWh
